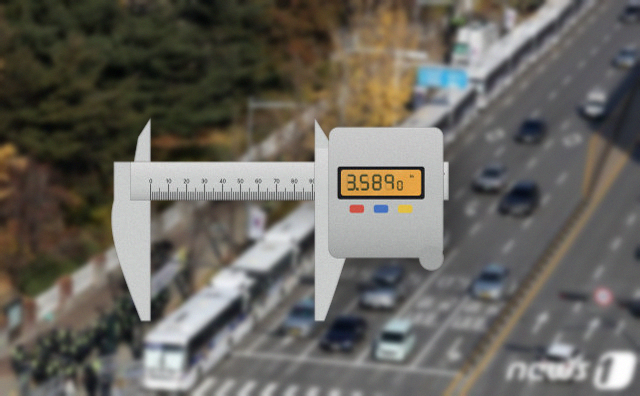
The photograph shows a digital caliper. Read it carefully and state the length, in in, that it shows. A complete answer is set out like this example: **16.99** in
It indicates **3.5890** in
